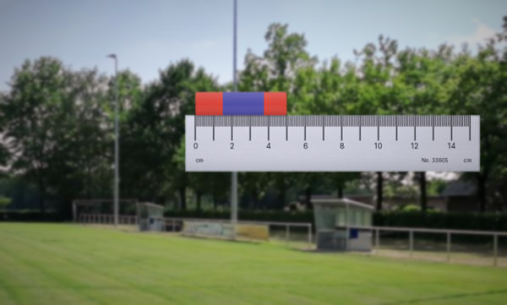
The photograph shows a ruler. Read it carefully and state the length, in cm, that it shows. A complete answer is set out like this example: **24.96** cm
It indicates **5** cm
